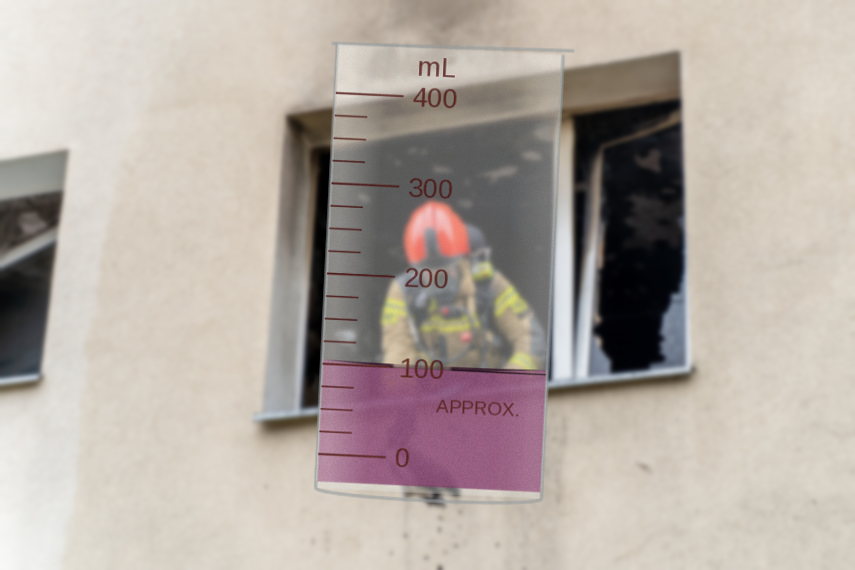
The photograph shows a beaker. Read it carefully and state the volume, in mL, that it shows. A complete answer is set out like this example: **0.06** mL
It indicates **100** mL
